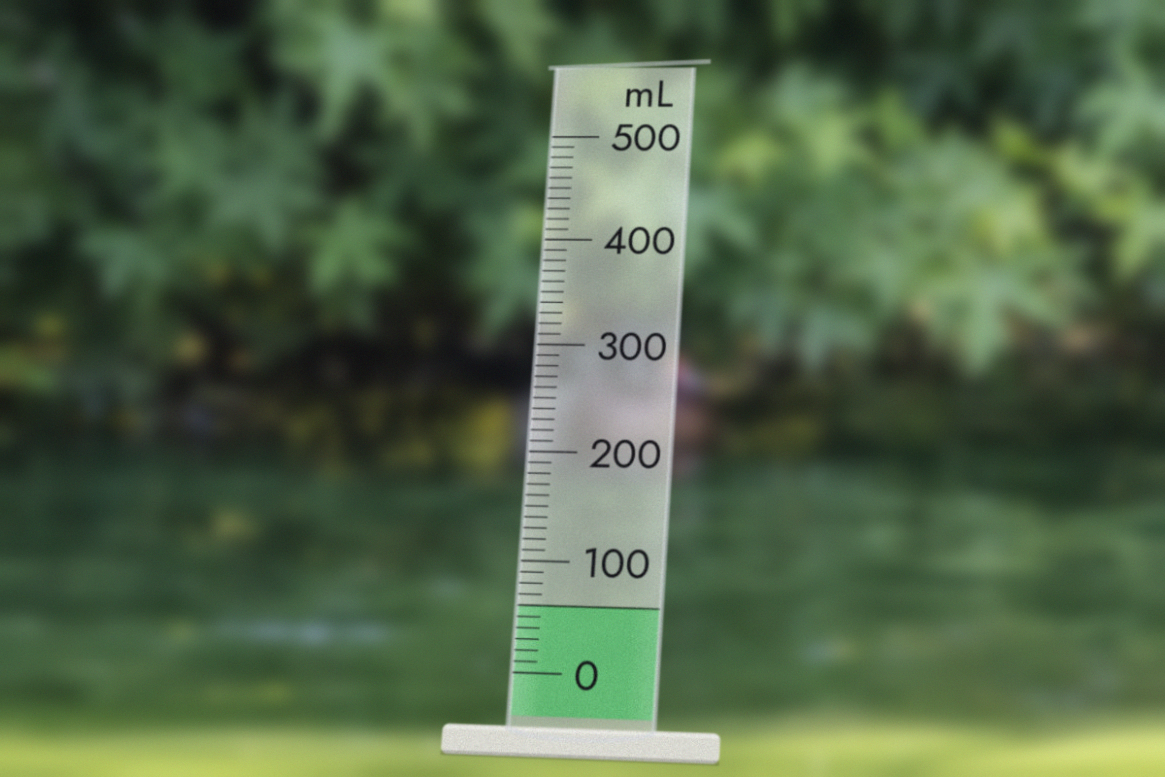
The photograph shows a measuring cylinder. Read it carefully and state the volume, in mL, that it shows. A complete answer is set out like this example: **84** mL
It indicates **60** mL
